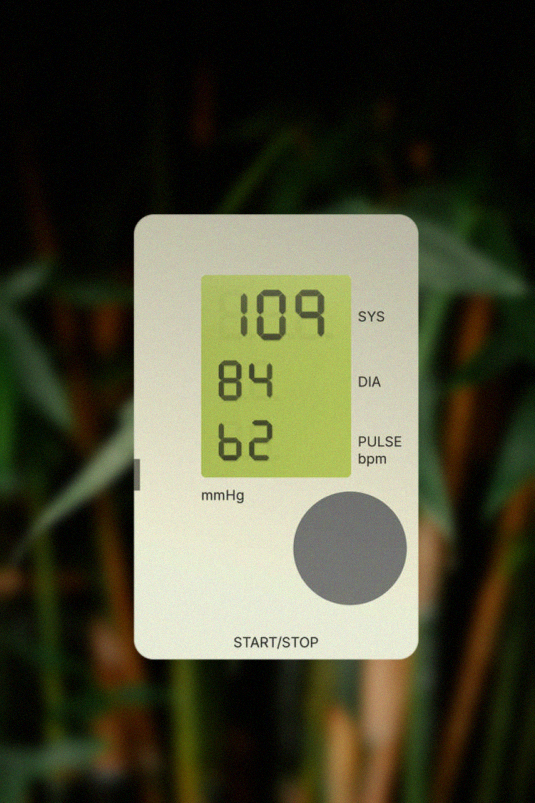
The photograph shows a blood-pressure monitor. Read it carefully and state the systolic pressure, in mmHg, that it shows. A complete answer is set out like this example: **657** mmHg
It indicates **109** mmHg
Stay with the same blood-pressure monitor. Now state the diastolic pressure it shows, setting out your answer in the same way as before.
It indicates **84** mmHg
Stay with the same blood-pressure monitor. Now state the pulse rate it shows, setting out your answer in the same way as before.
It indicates **62** bpm
